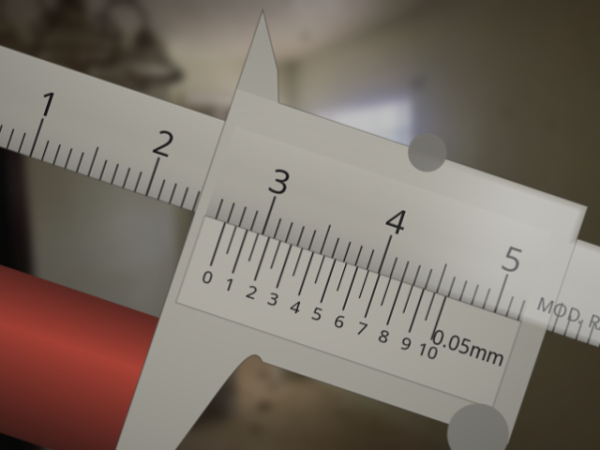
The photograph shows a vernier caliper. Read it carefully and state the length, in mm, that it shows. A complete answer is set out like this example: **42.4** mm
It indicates **26.8** mm
